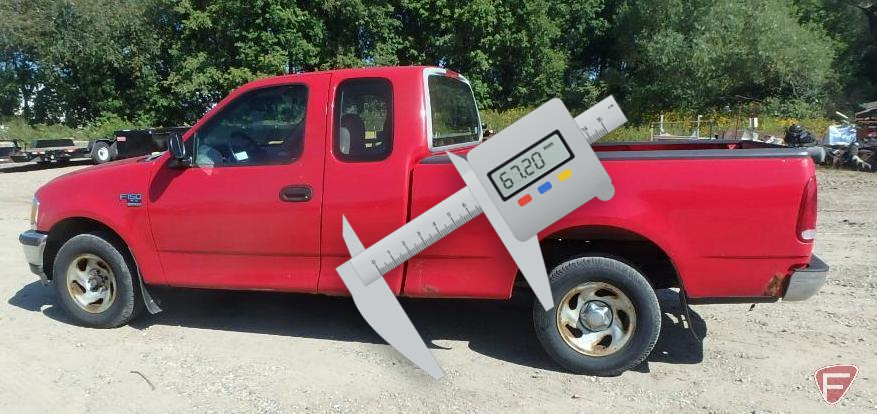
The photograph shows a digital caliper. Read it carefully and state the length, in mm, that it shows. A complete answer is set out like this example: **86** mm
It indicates **67.20** mm
